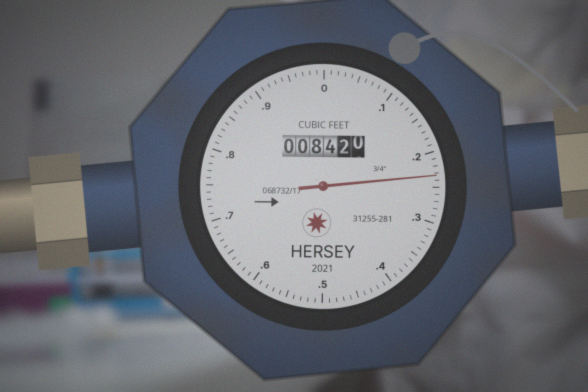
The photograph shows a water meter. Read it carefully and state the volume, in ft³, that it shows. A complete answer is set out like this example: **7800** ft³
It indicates **8420.23** ft³
